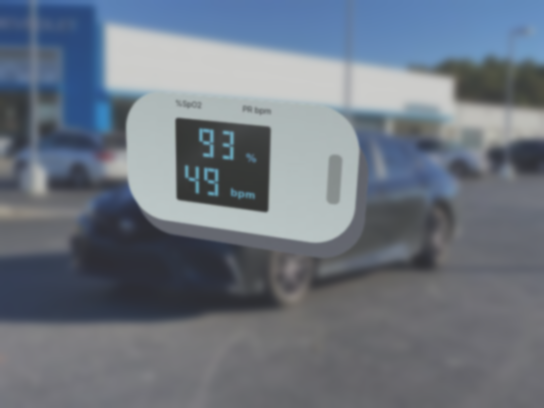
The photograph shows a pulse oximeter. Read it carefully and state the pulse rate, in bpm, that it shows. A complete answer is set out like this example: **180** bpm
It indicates **49** bpm
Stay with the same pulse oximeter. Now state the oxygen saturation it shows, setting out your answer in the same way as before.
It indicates **93** %
